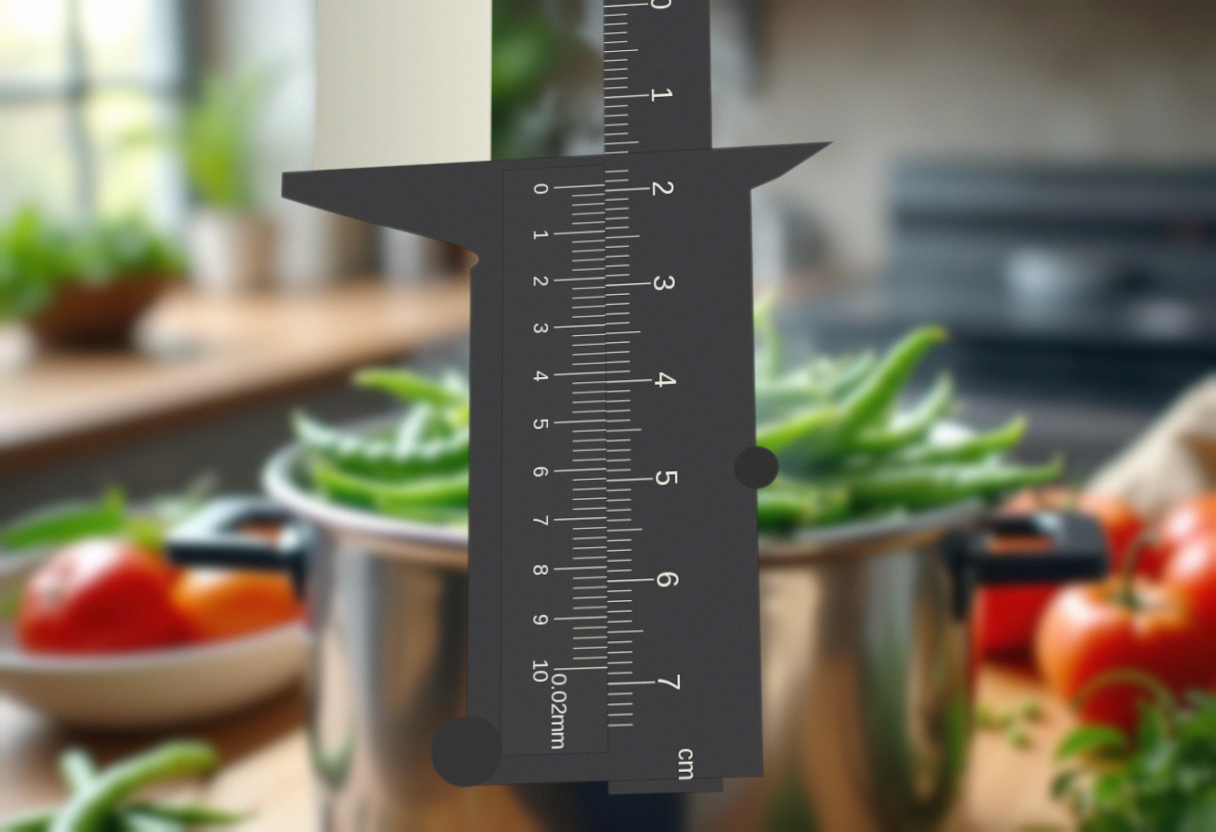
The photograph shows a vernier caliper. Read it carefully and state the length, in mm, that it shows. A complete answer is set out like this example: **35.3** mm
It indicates **19.4** mm
